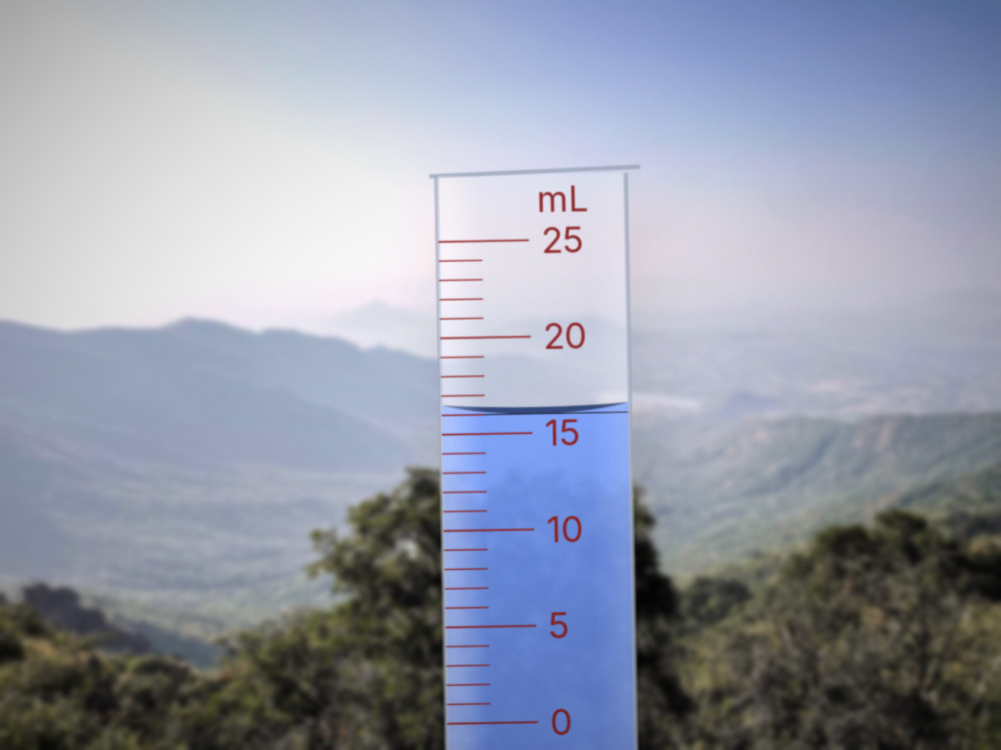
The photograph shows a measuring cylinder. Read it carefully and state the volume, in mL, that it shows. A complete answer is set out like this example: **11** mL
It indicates **16** mL
